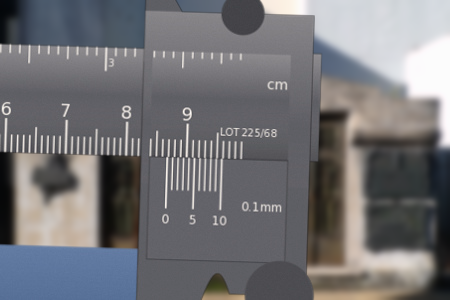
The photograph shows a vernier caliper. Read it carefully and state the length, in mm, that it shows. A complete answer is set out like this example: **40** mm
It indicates **86.8** mm
